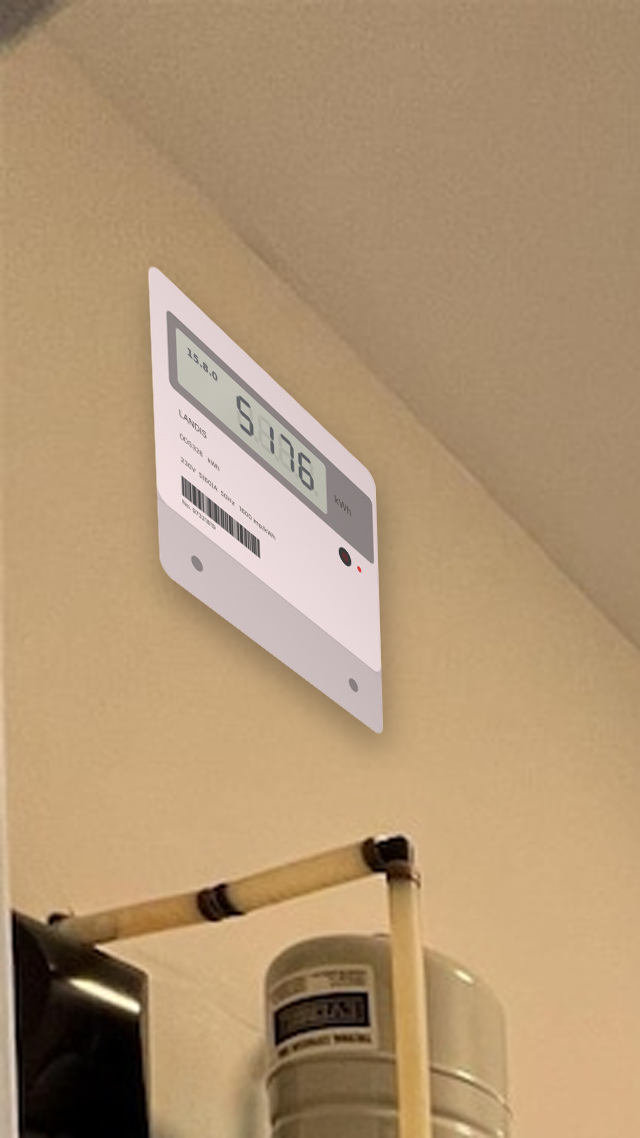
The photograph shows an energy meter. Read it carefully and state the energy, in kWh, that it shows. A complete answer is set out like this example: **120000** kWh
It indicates **5176** kWh
